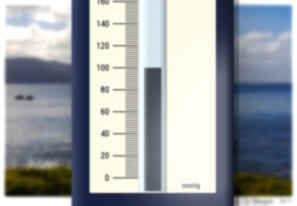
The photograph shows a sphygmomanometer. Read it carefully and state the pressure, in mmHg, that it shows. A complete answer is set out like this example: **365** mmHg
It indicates **100** mmHg
